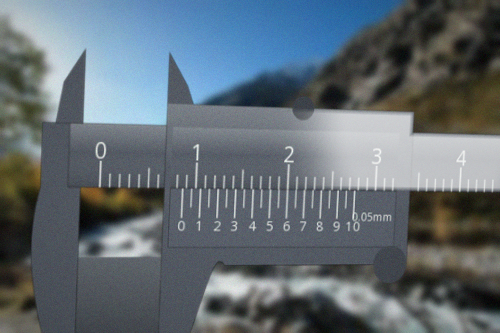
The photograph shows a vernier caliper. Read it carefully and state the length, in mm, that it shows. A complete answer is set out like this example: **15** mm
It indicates **8.6** mm
